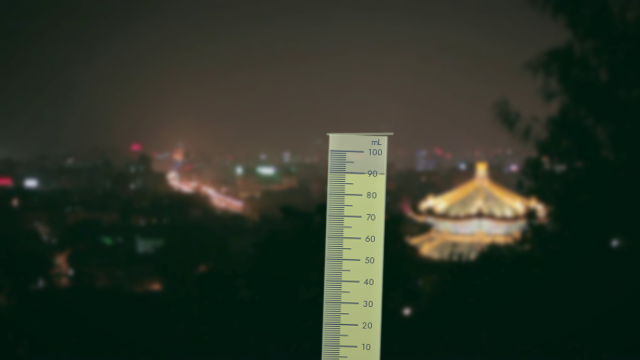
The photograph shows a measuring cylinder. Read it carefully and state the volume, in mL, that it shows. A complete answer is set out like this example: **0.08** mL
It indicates **90** mL
